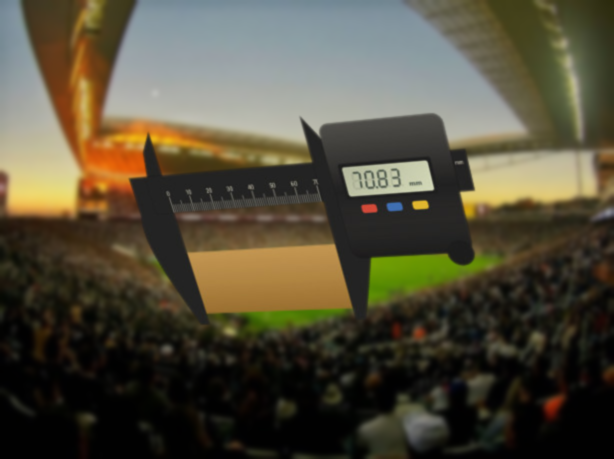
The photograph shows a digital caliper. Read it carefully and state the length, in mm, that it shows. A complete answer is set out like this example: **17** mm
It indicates **70.83** mm
